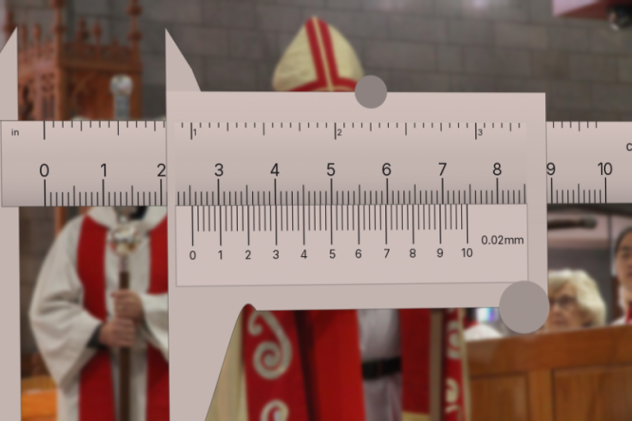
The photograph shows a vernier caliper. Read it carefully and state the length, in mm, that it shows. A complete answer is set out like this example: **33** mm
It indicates **25.4** mm
